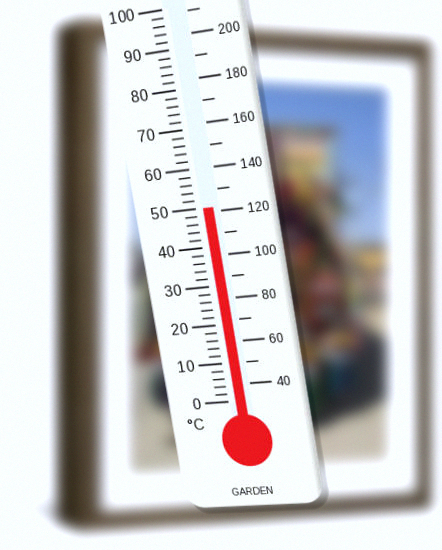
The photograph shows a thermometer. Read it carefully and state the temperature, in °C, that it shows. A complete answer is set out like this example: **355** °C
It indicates **50** °C
